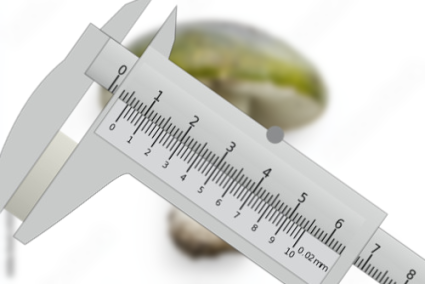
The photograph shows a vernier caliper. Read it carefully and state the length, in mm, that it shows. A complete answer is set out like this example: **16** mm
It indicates **5.5** mm
